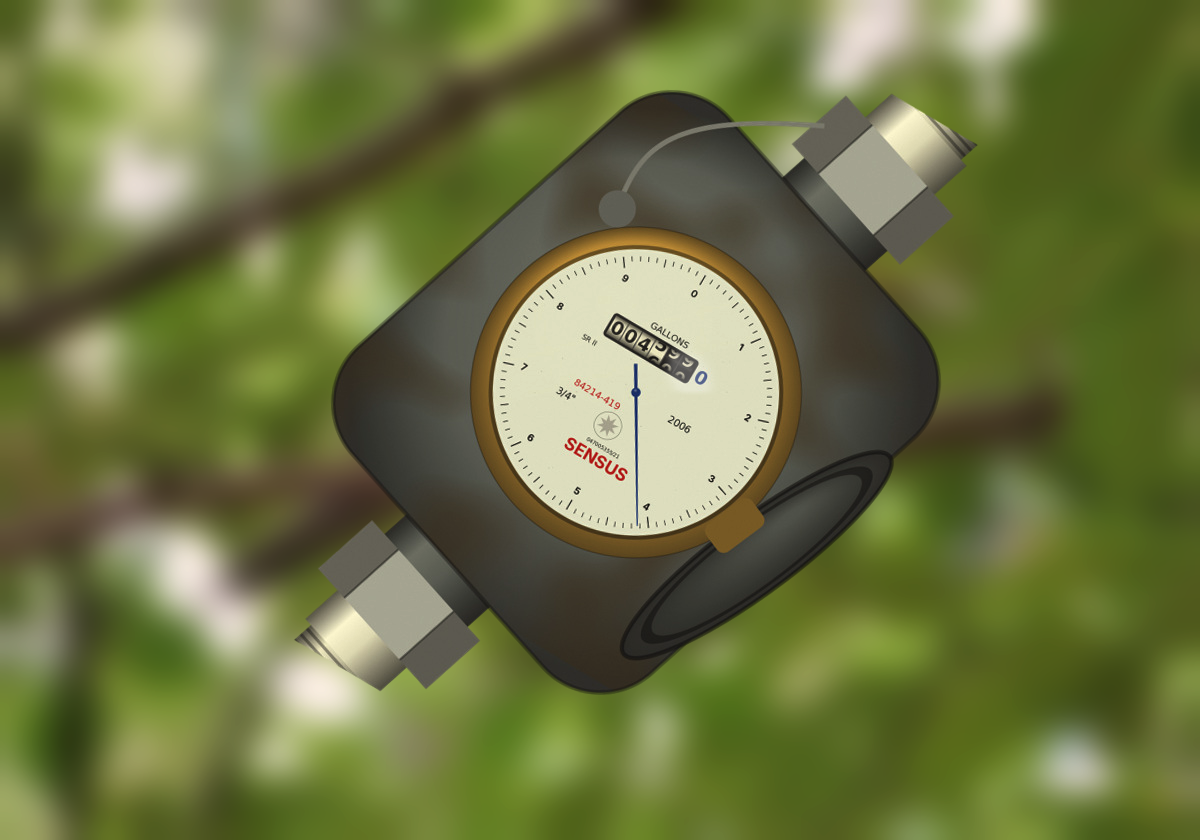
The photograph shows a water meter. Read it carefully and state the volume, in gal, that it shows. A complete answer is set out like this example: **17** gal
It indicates **45994.1** gal
